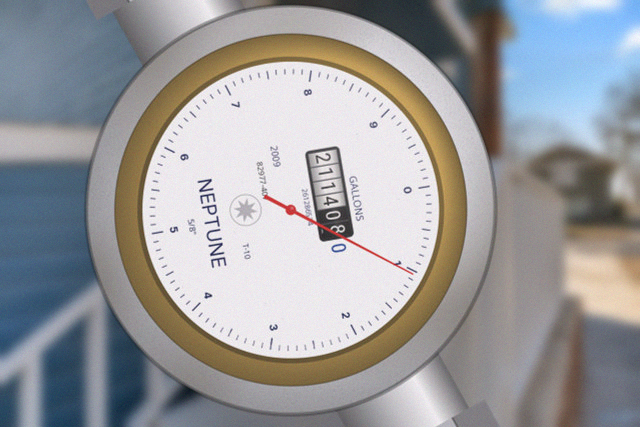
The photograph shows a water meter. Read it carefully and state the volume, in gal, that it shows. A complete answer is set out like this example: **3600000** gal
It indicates **2114081.0** gal
